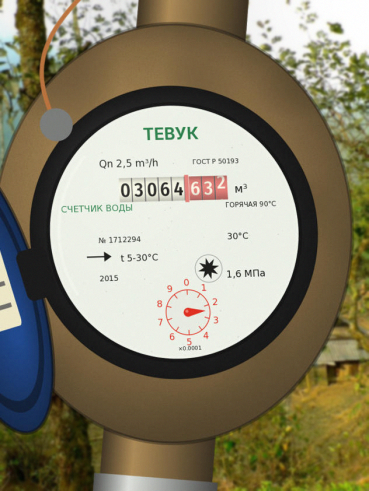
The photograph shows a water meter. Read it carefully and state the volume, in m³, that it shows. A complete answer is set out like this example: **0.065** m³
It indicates **3064.6322** m³
